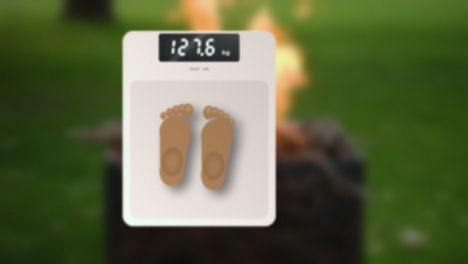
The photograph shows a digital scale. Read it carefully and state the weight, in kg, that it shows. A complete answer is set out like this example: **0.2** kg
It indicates **127.6** kg
